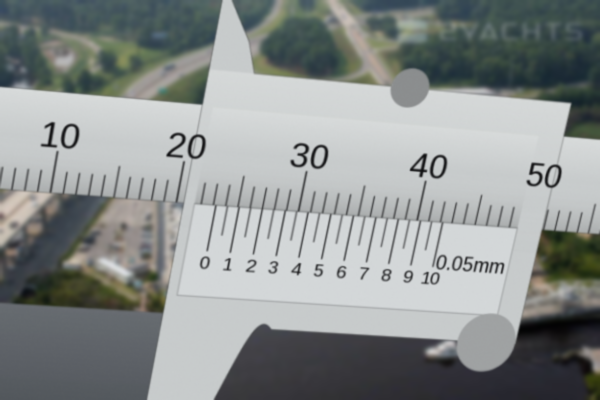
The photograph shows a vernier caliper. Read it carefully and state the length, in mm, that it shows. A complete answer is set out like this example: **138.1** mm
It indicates **23.2** mm
